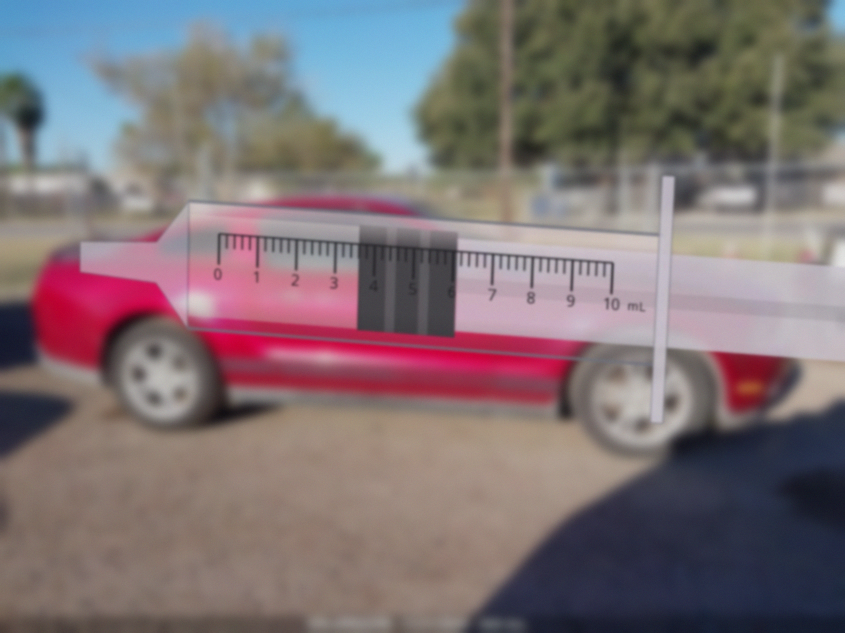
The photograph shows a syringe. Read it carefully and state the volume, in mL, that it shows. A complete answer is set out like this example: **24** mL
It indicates **3.6** mL
